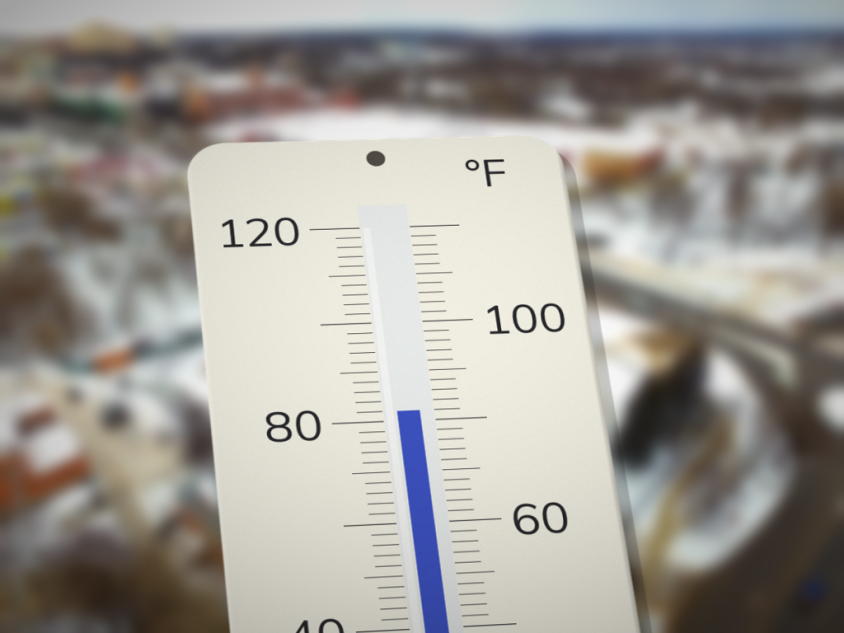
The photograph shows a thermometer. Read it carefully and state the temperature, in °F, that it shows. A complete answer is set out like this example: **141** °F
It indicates **82** °F
